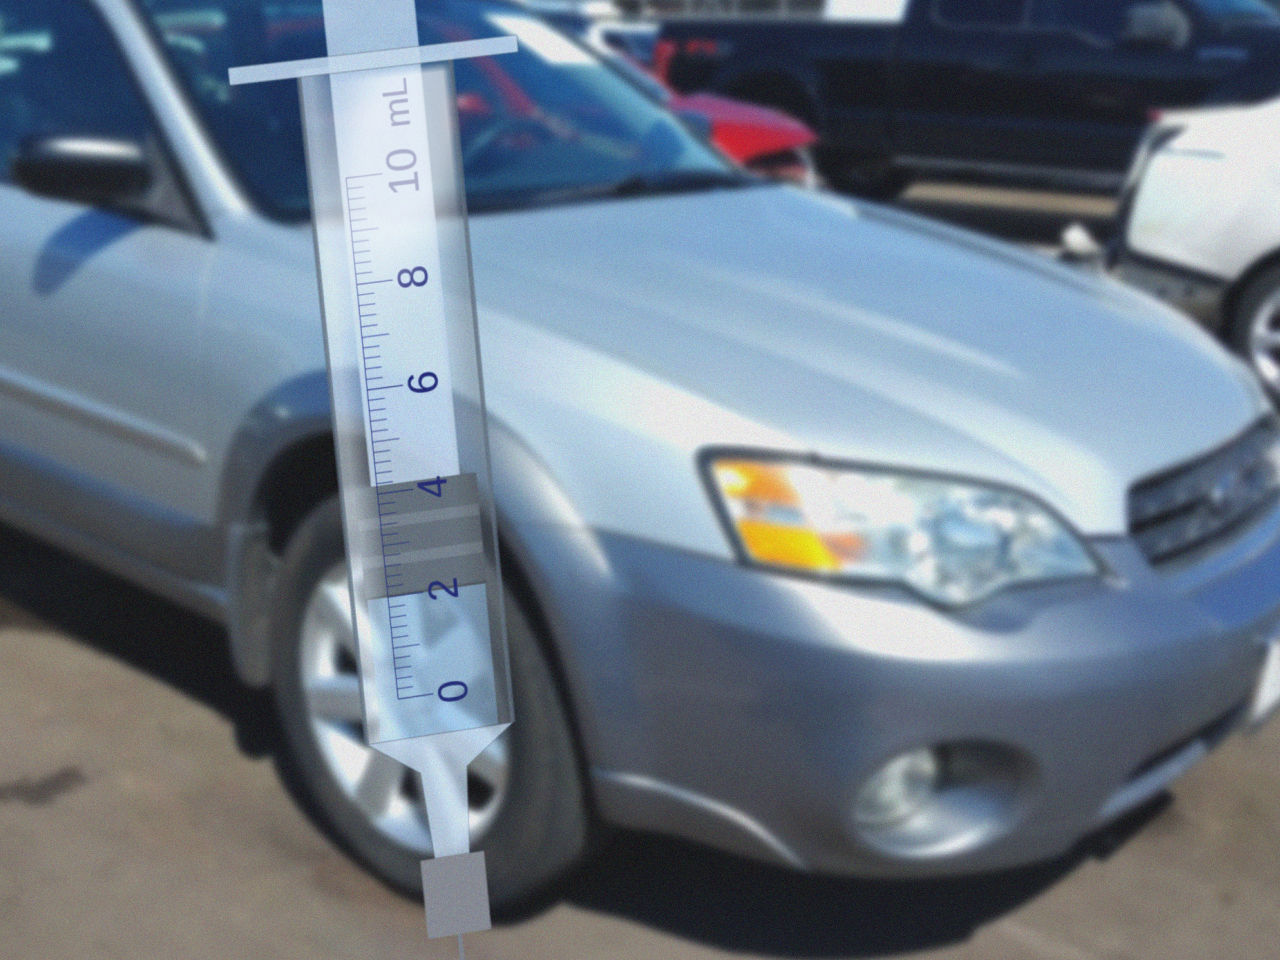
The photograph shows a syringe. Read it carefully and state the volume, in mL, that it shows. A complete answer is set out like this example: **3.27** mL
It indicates **2** mL
